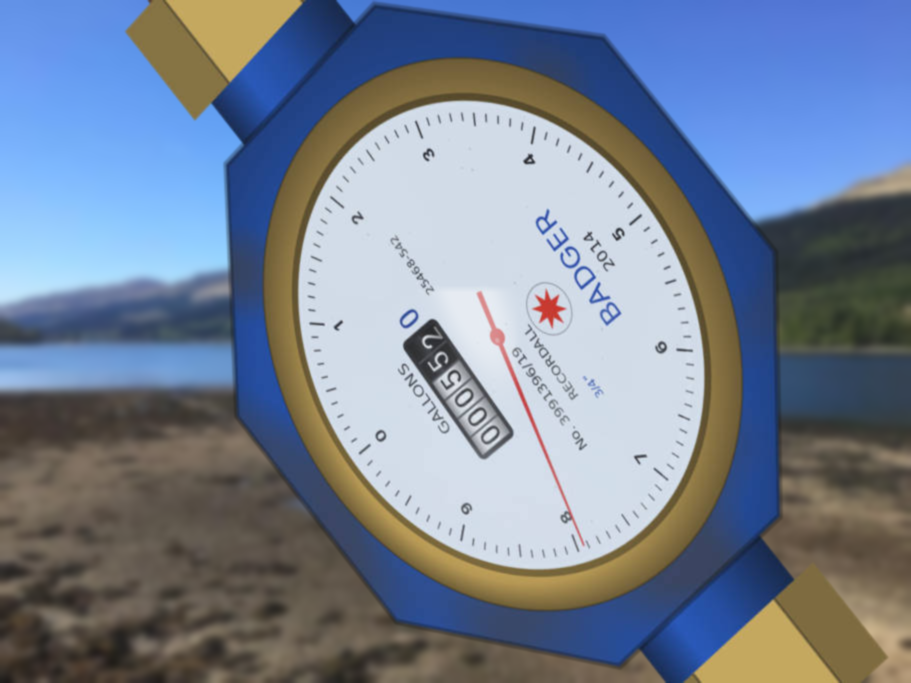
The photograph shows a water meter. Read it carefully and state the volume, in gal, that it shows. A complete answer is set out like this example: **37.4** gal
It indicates **5517.9** gal
